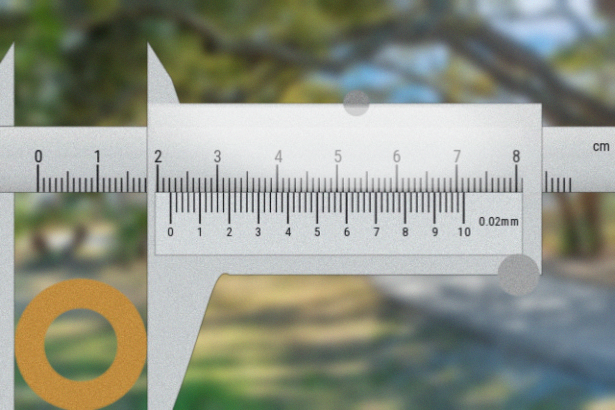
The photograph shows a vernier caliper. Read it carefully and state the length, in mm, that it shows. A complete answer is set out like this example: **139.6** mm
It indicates **22.2** mm
